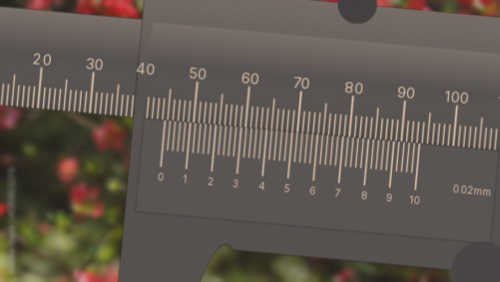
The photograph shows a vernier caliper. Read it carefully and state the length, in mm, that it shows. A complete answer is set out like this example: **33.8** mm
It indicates **44.5** mm
